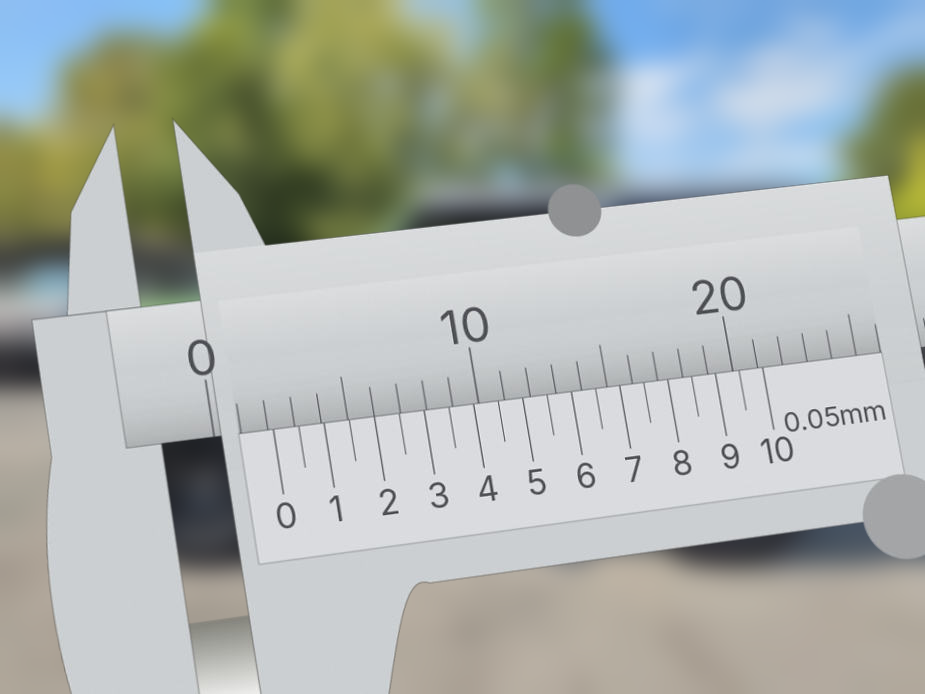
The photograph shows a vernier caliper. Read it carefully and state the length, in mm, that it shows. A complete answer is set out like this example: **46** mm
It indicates **2.20** mm
